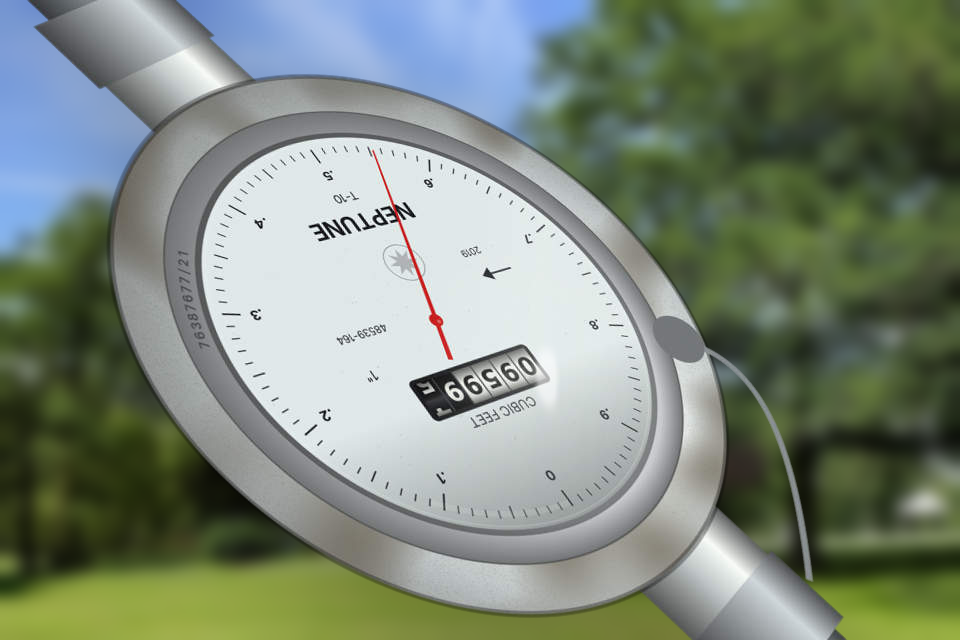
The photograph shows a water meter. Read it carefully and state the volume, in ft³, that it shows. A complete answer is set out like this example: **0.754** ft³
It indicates **95994.55** ft³
